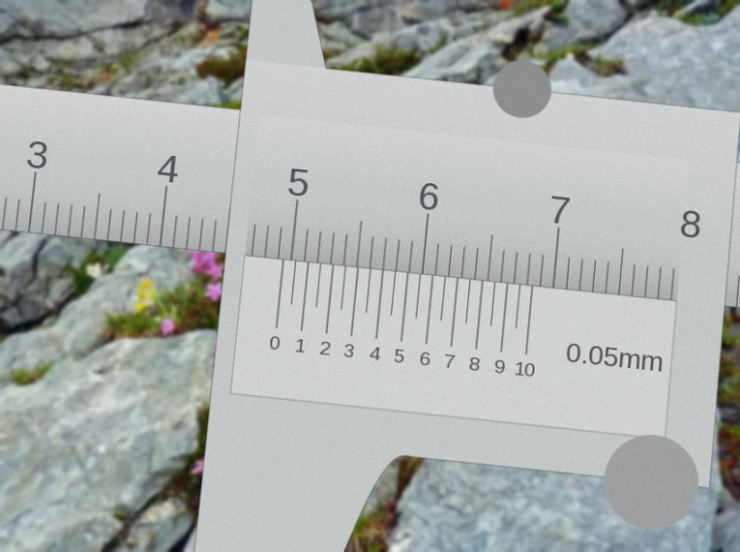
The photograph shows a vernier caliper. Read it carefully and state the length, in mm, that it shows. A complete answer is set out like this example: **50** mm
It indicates **49.4** mm
